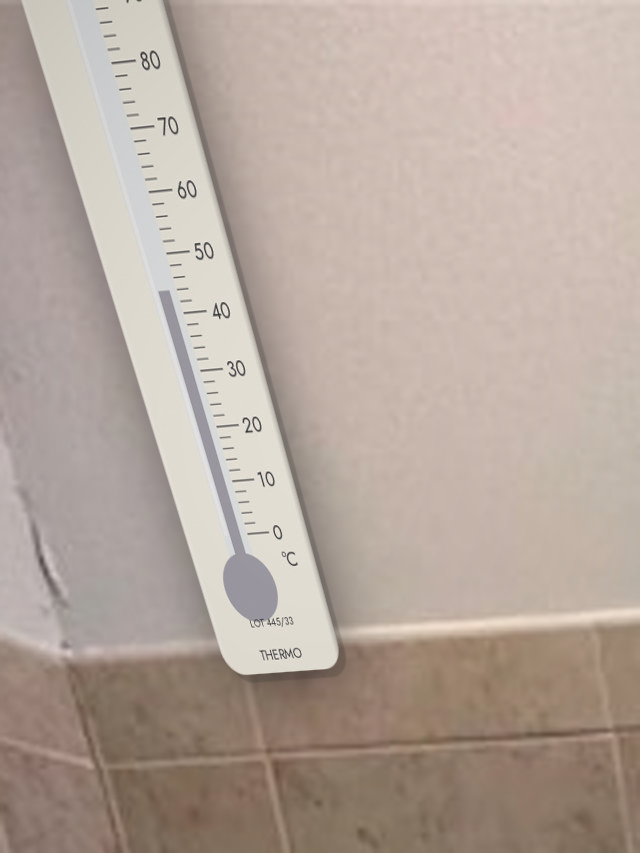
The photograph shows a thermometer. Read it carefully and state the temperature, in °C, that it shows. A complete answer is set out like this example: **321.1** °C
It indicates **44** °C
